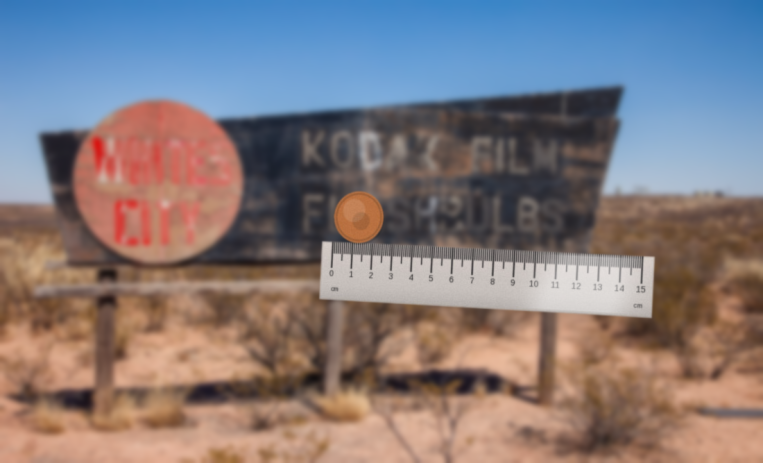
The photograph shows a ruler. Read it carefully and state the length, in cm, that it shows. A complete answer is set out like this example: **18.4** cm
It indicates **2.5** cm
